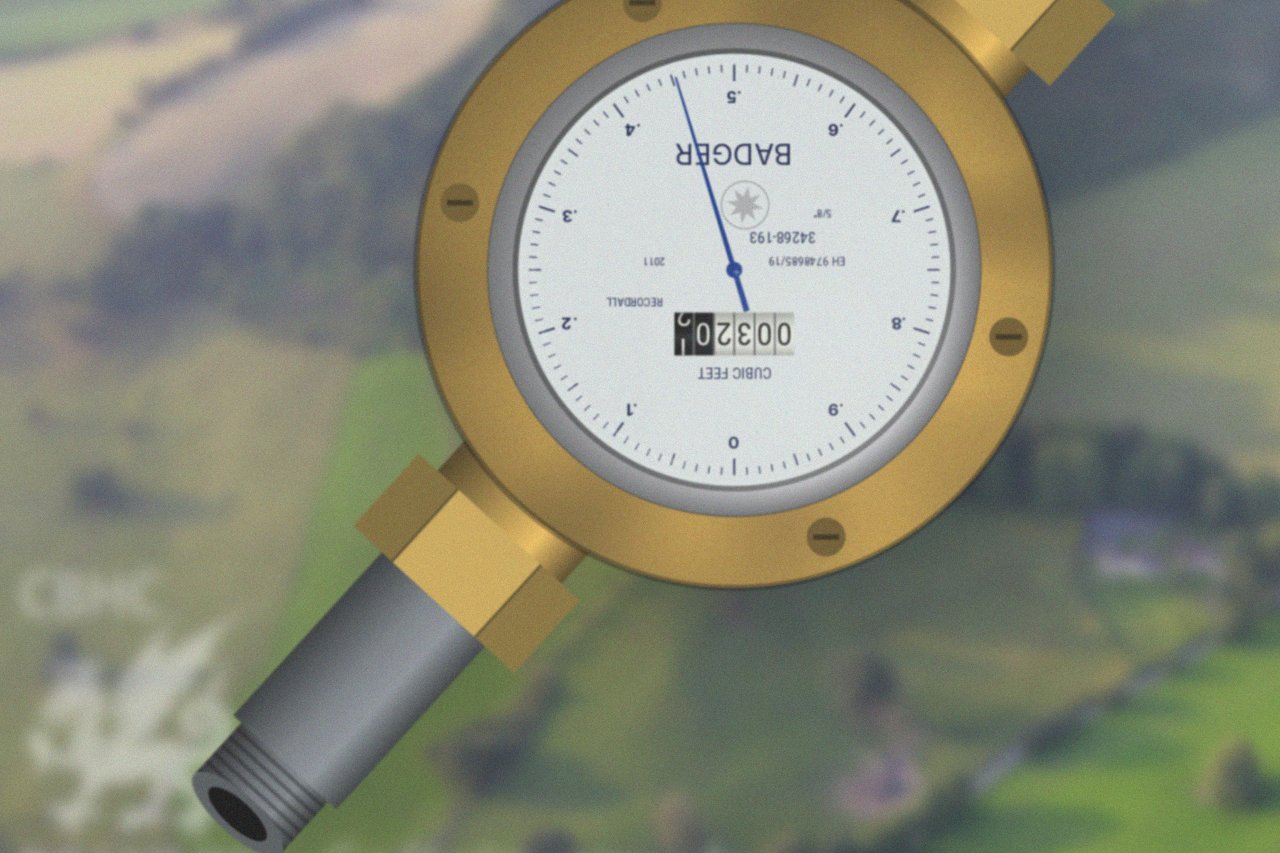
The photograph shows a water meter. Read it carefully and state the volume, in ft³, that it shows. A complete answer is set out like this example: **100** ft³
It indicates **3201.45** ft³
